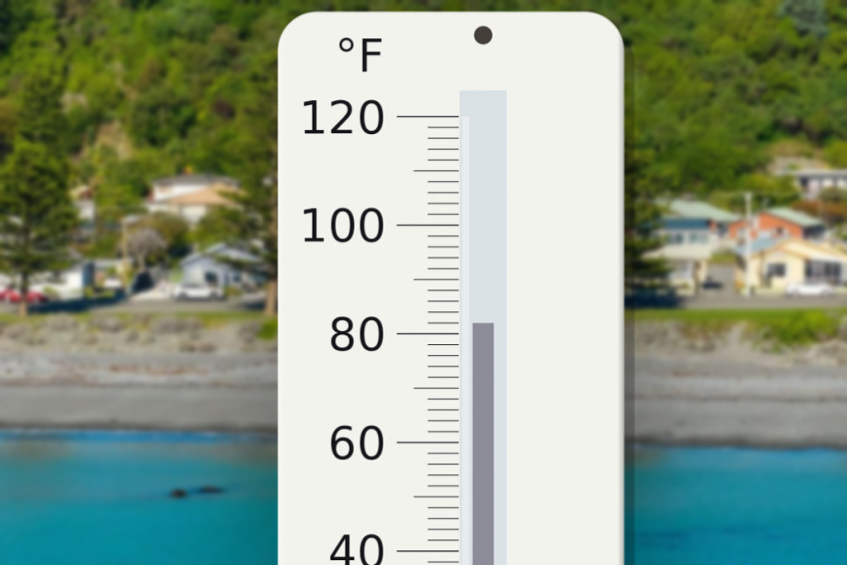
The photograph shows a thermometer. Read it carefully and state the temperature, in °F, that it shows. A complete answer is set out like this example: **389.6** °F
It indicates **82** °F
